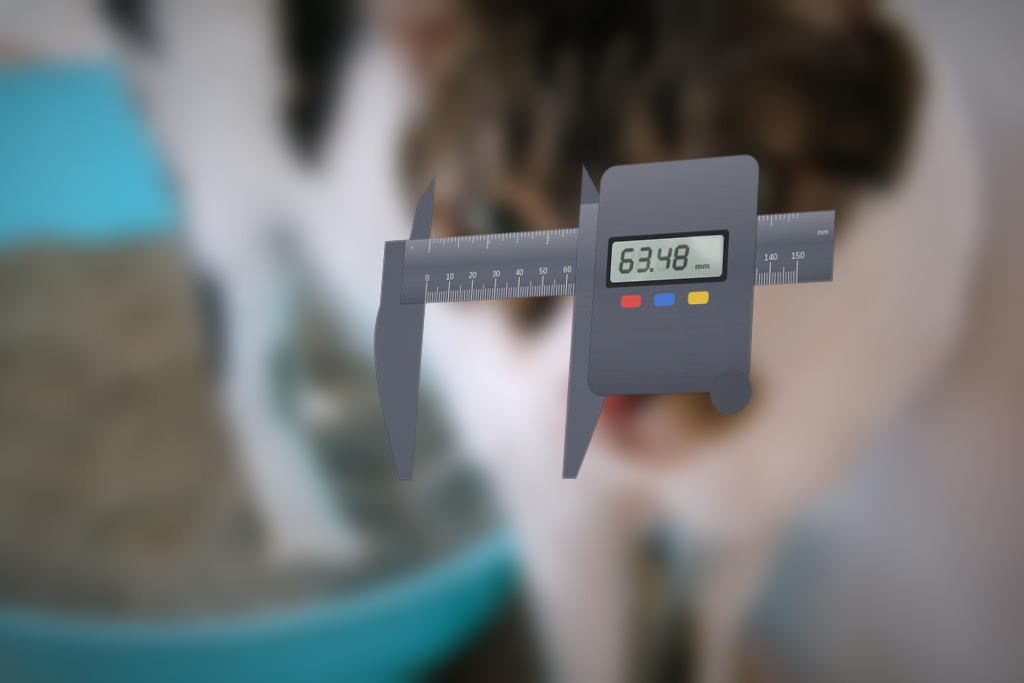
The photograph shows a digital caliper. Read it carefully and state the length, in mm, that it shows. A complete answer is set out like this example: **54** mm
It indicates **63.48** mm
